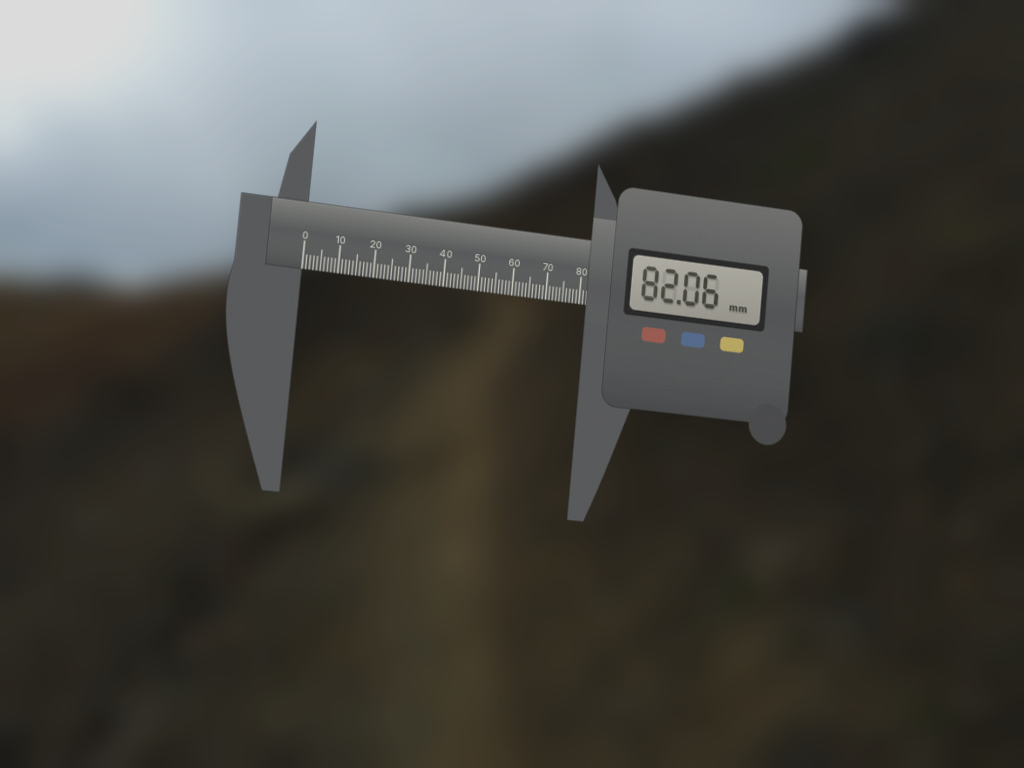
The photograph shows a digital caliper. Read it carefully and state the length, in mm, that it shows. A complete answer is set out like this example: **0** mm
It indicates **82.06** mm
